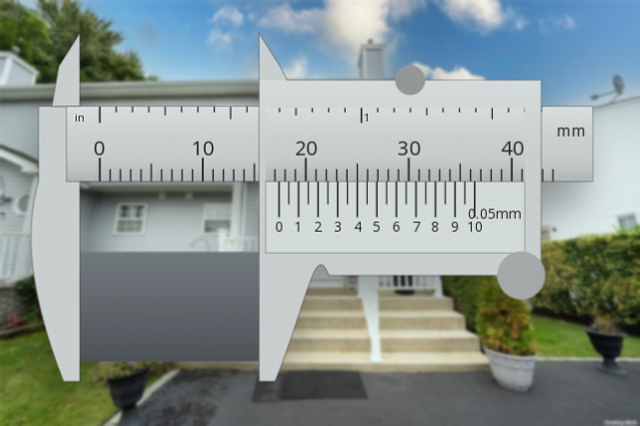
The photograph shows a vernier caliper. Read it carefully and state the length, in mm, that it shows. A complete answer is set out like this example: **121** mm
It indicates **17.4** mm
